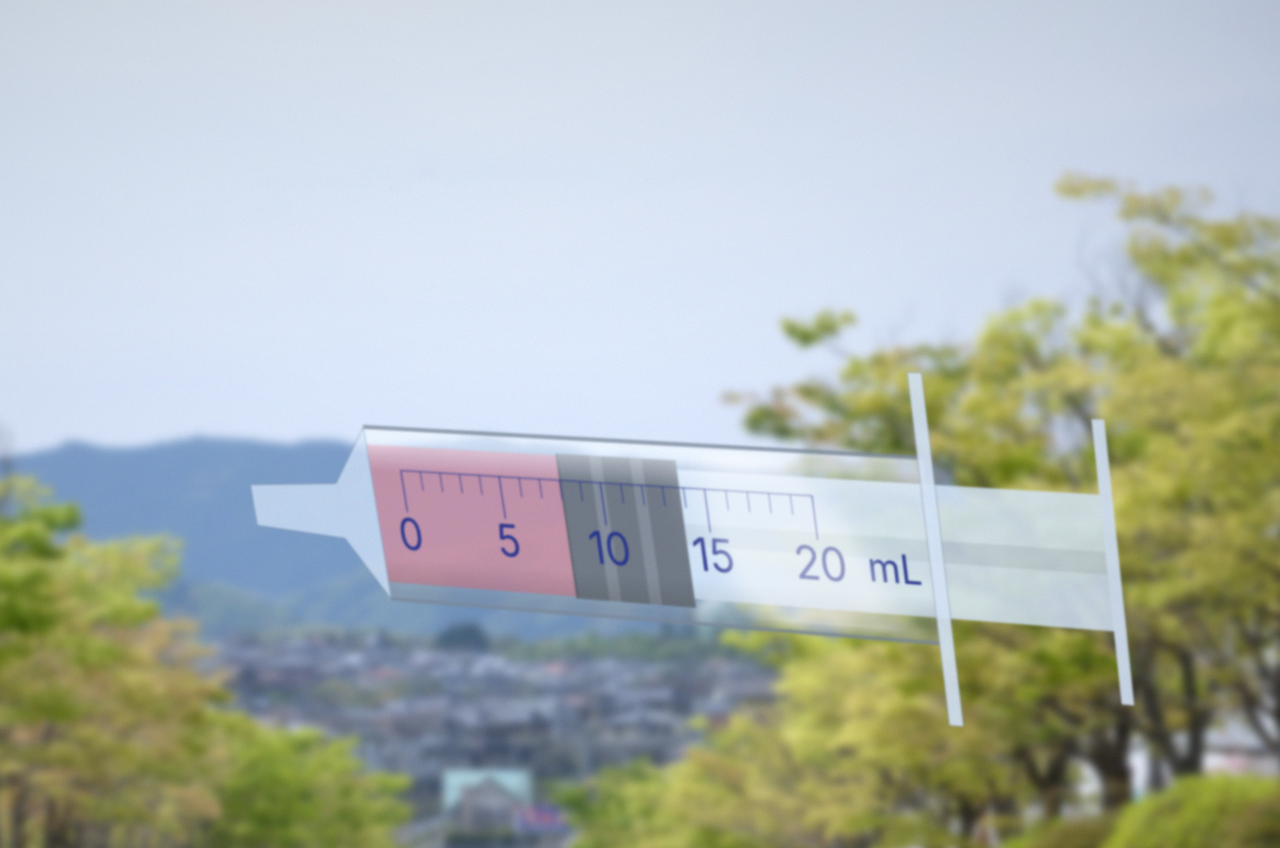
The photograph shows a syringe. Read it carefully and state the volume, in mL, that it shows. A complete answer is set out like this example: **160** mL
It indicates **8** mL
